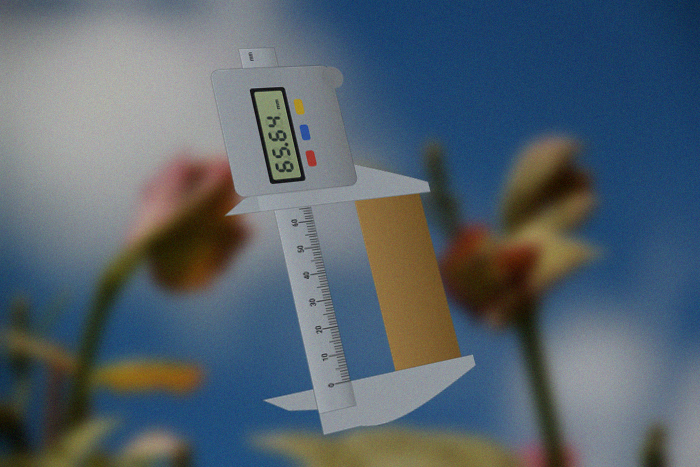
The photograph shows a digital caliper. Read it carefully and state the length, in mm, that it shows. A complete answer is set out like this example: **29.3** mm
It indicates **65.64** mm
